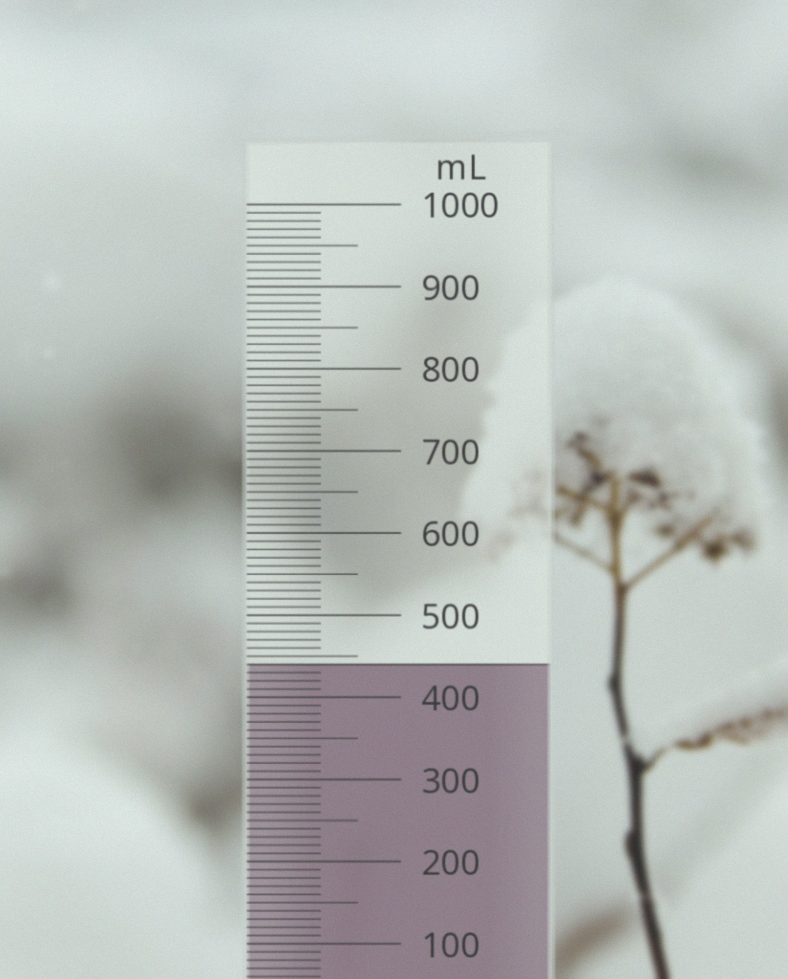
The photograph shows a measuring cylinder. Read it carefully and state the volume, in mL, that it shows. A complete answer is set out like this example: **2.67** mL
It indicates **440** mL
